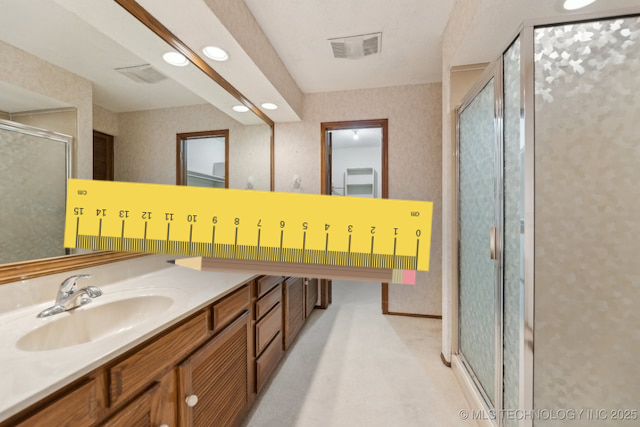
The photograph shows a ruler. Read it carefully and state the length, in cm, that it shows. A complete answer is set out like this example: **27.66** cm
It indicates **11** cm
